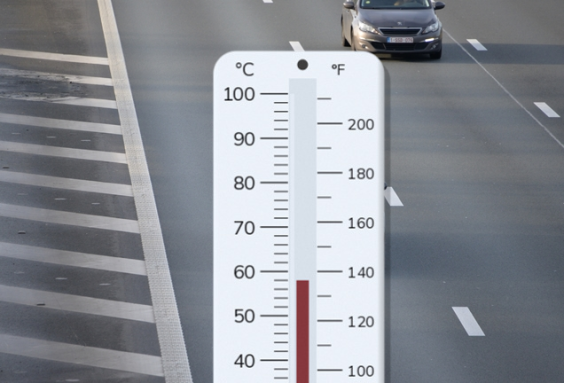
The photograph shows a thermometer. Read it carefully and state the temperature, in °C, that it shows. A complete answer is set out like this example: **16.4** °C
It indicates **58** °C
